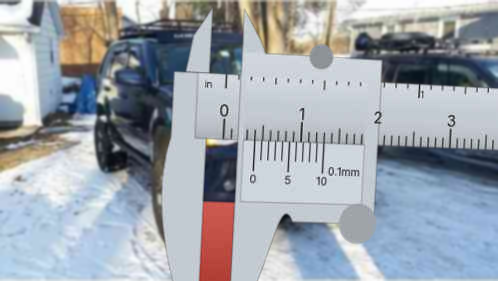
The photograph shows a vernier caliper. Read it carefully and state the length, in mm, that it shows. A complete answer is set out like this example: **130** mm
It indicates **4.0** mm
